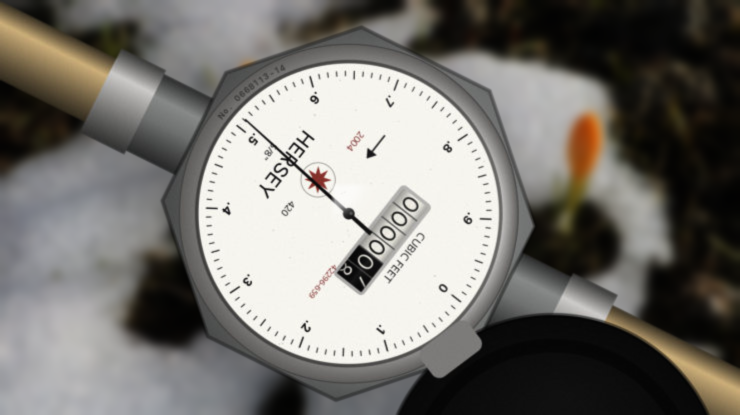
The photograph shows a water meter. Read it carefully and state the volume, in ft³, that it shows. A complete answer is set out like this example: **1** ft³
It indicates **7.51** ft³
